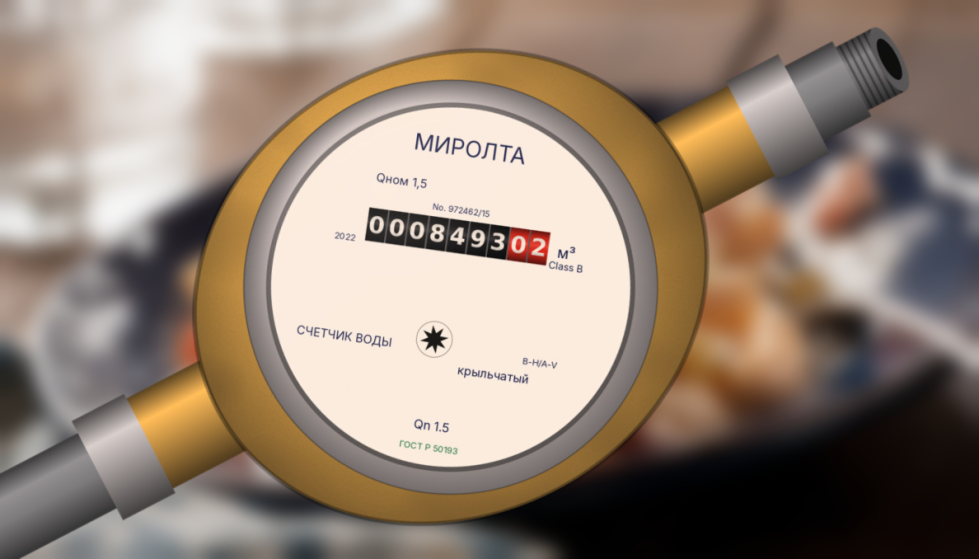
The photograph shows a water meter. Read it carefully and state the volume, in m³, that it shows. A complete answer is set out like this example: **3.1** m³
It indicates **8493.02** m³
